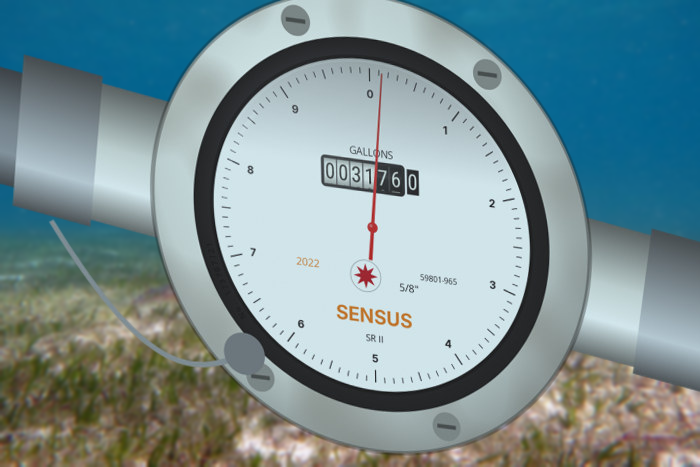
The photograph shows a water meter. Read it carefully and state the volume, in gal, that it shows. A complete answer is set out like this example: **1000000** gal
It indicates **31760.1** gal
